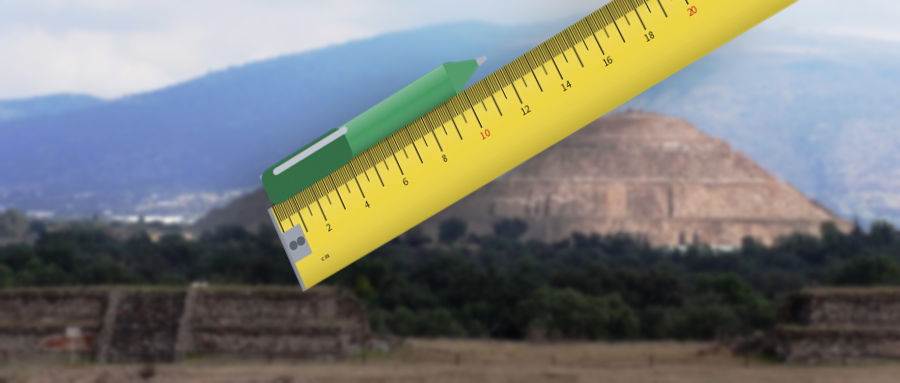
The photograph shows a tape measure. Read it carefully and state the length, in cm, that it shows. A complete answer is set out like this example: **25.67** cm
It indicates **11.5** cm
